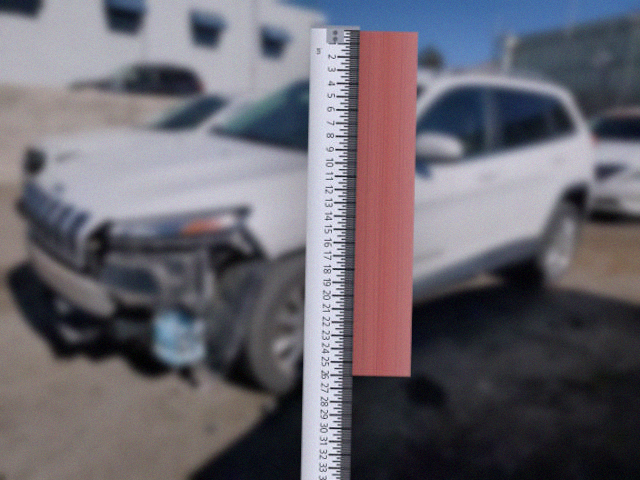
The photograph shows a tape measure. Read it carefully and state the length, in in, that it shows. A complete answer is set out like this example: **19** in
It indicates **26** in
